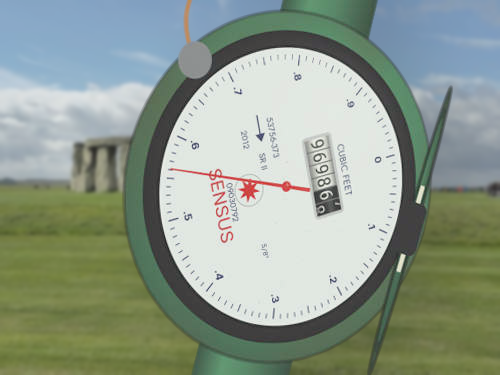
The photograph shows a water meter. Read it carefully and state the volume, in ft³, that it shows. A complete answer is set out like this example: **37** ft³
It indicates **969867.56** ft³
